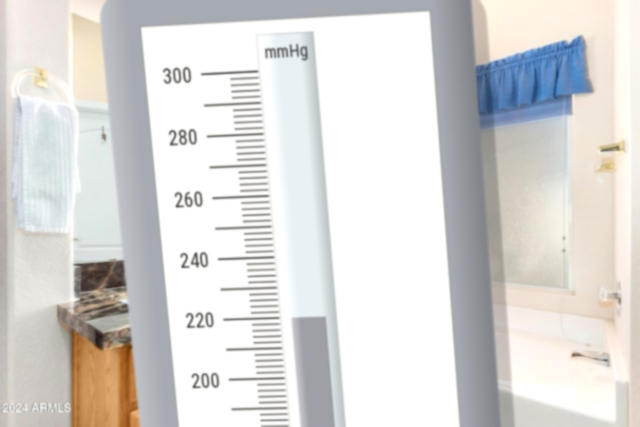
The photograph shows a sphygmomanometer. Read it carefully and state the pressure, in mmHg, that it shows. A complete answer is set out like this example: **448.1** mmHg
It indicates **220** mmHg
